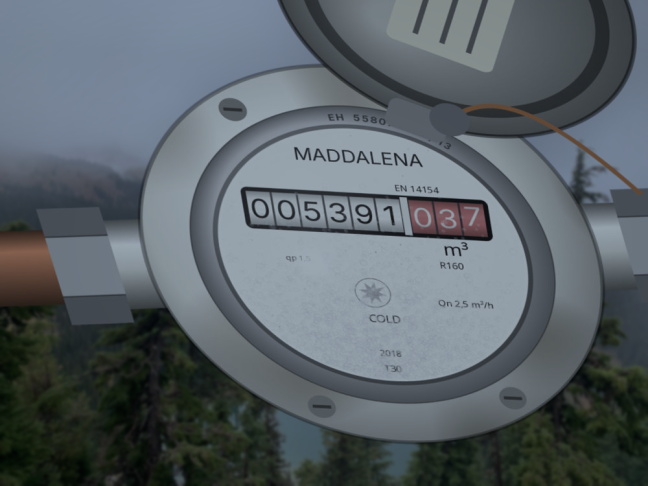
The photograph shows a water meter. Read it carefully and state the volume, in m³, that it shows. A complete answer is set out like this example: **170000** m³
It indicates **5391.037** m³
